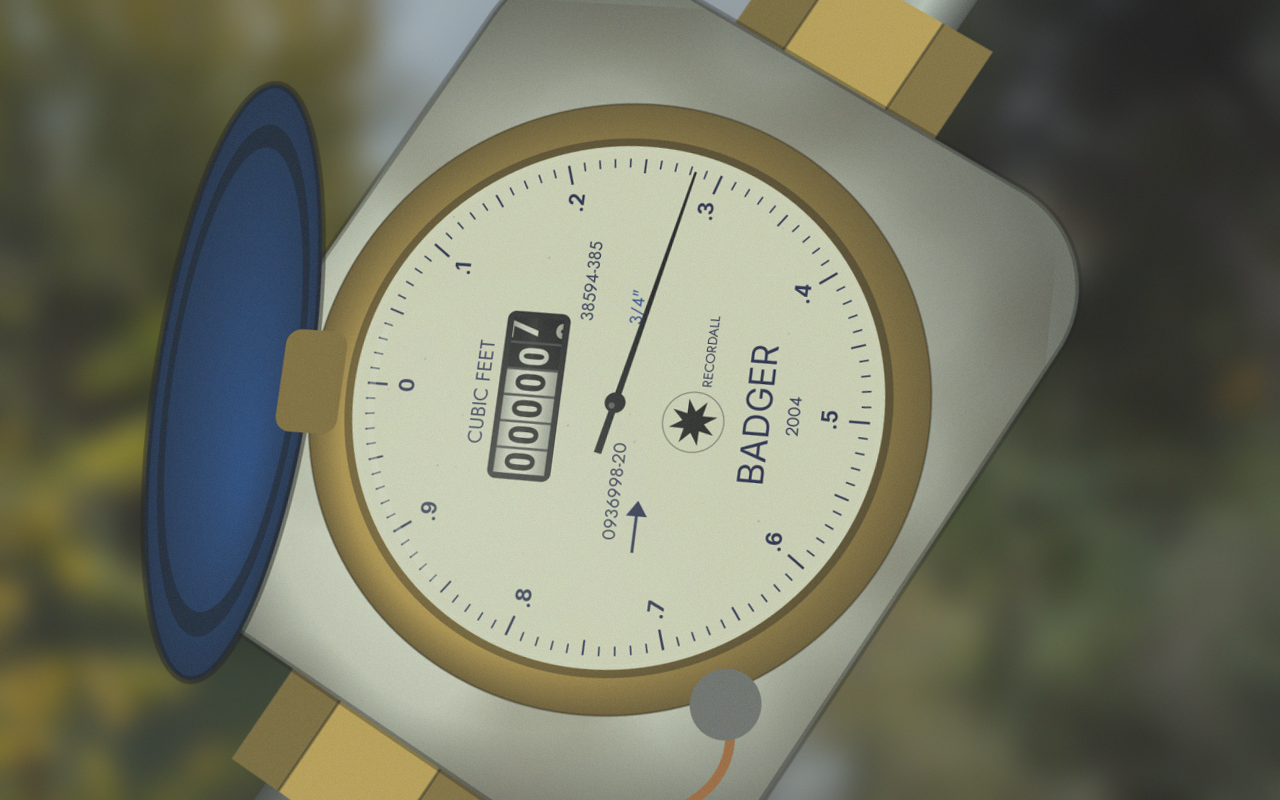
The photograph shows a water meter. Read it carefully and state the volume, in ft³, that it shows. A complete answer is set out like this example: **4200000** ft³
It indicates **7.28** ft³
